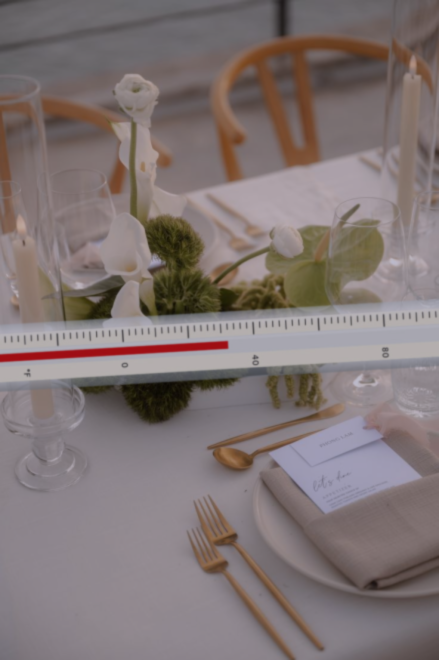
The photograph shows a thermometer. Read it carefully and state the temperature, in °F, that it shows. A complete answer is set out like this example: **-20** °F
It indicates **32** °F
